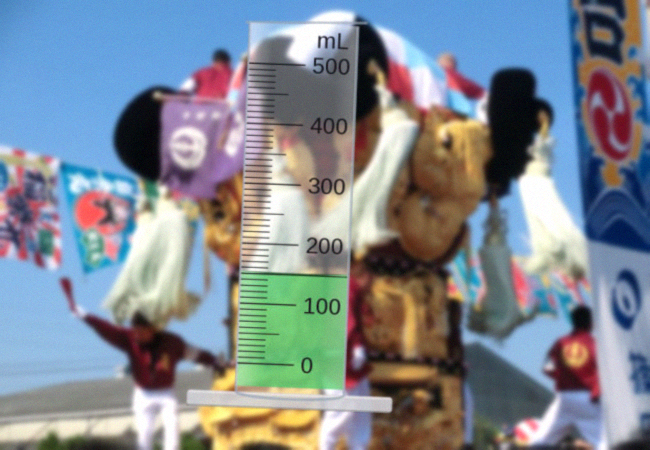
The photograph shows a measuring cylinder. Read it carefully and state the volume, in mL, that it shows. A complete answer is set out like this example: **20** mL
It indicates **150** mL
